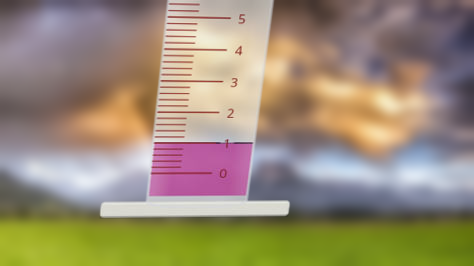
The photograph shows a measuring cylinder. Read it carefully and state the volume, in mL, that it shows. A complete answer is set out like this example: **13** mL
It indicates **1** mL
